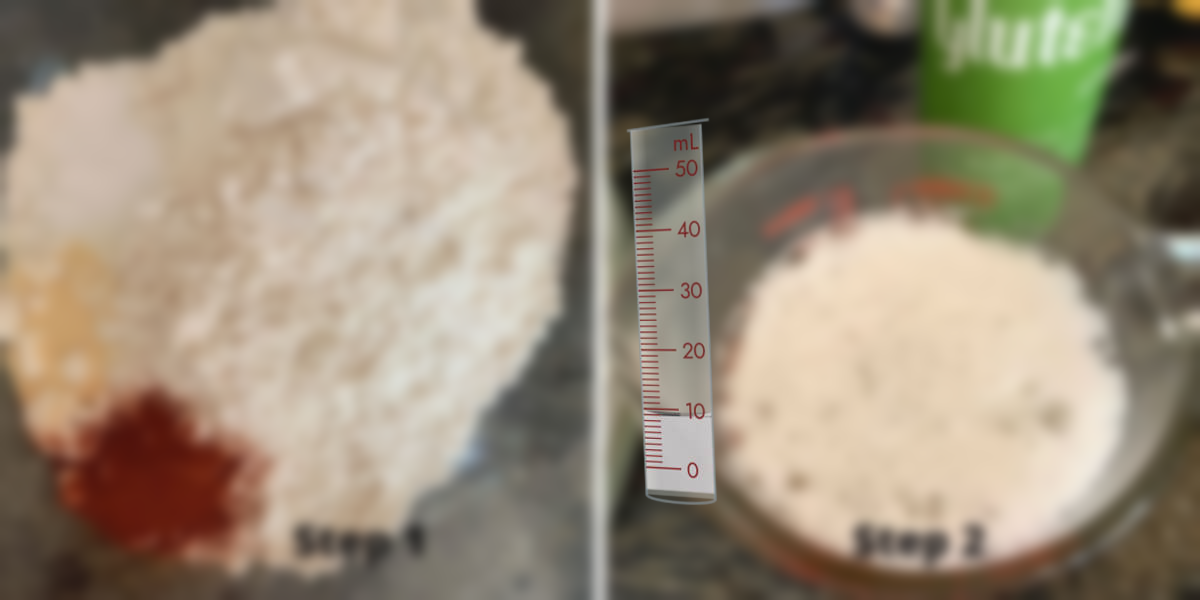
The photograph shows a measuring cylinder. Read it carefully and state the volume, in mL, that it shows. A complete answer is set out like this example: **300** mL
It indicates **9** mL
